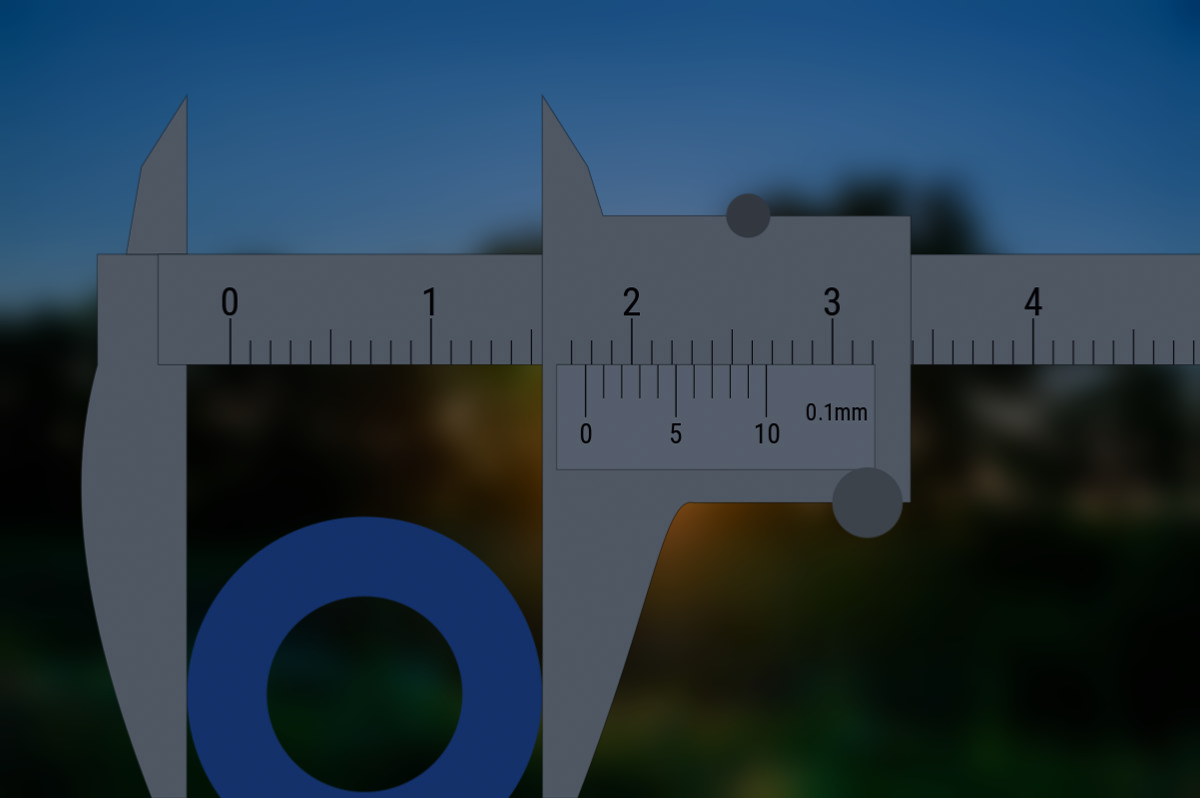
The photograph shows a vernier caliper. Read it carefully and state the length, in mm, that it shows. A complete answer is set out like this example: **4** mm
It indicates **17.7** mm
